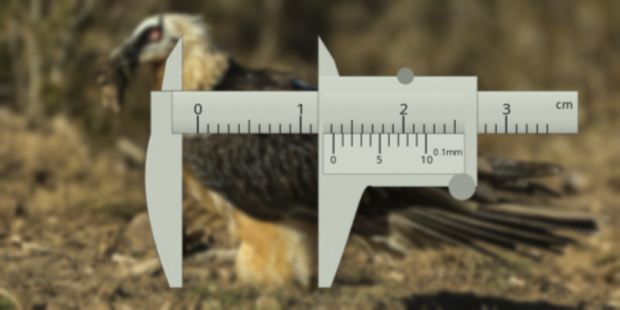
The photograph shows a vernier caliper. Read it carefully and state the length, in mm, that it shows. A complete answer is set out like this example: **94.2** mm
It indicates **13.2** mm
